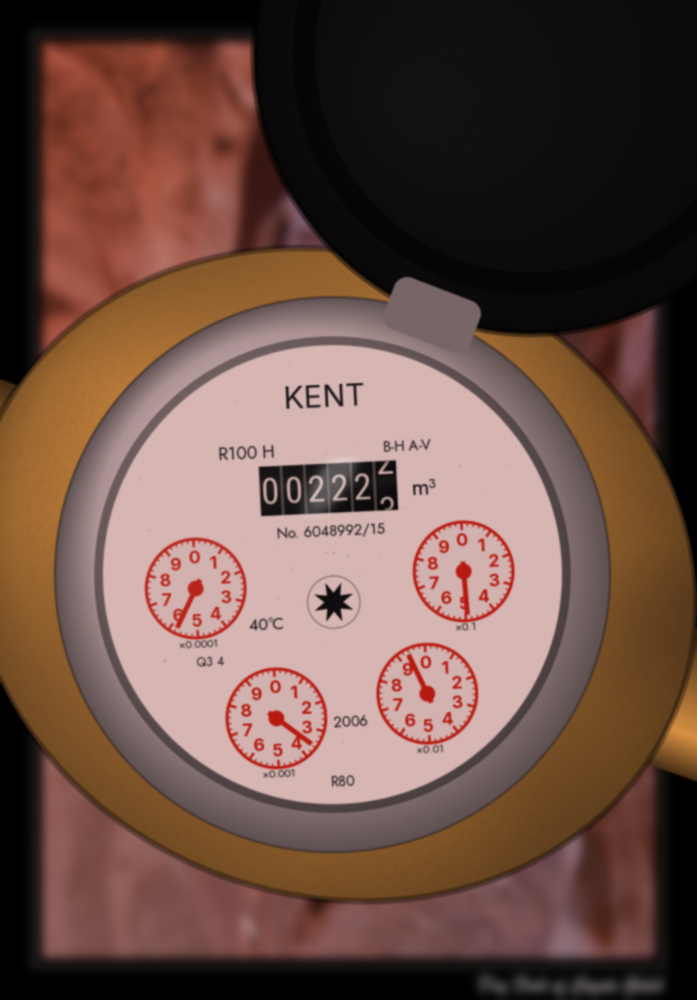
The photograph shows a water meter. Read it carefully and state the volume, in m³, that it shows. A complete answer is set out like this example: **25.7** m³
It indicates **2222.4935** m³
